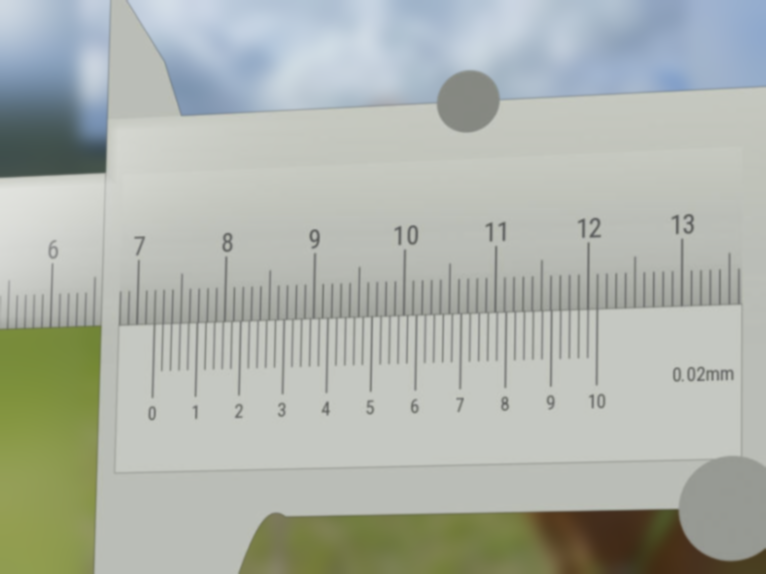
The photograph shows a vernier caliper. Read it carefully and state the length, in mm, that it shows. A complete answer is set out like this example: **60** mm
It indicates **72.0** mm
